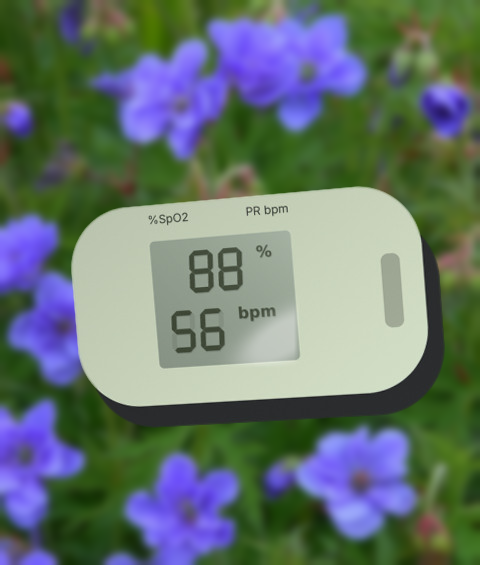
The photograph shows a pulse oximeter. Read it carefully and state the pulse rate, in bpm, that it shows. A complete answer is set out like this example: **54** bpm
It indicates **56** bpm
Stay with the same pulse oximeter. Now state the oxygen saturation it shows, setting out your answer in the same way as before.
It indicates **88** %
